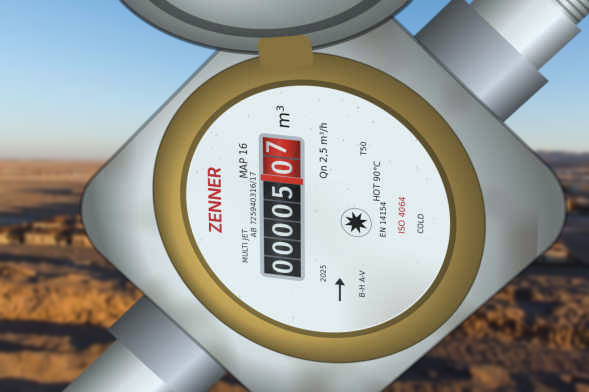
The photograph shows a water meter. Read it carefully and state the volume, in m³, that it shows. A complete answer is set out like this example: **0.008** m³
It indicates **5.07** m³
